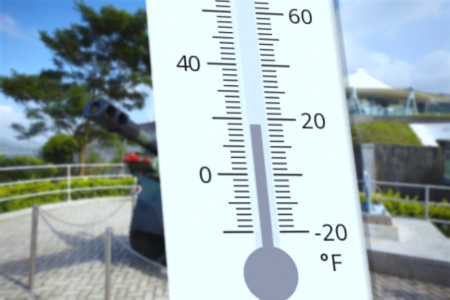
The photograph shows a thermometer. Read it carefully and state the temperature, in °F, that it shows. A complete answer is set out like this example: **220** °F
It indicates **18** °F
